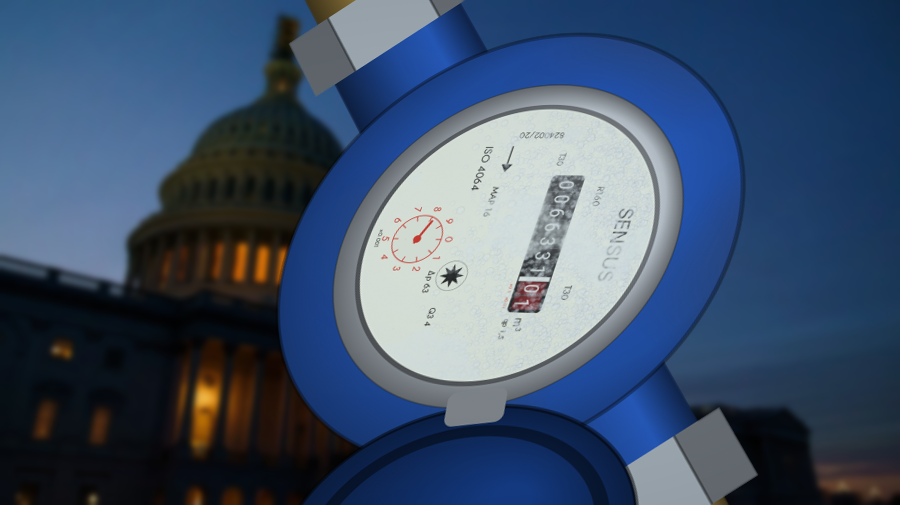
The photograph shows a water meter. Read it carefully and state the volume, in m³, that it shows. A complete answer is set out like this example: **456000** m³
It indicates **66331.008** m³
